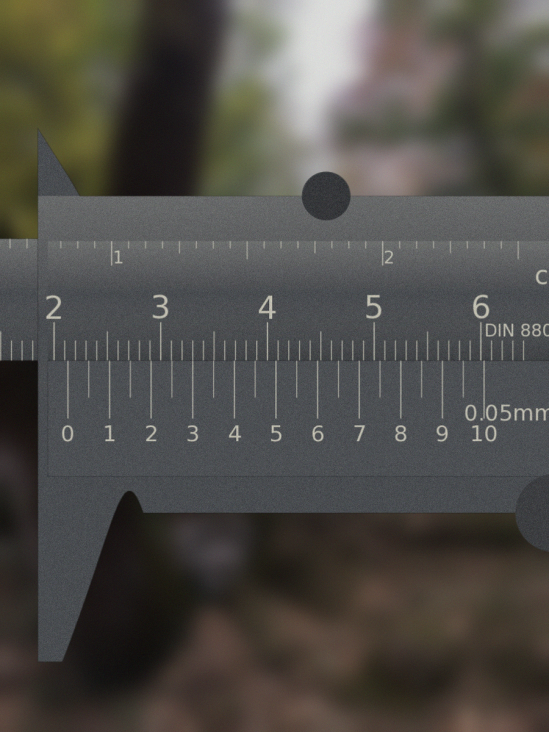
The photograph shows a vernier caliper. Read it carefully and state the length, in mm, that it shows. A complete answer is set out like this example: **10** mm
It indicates **21.3** mm
